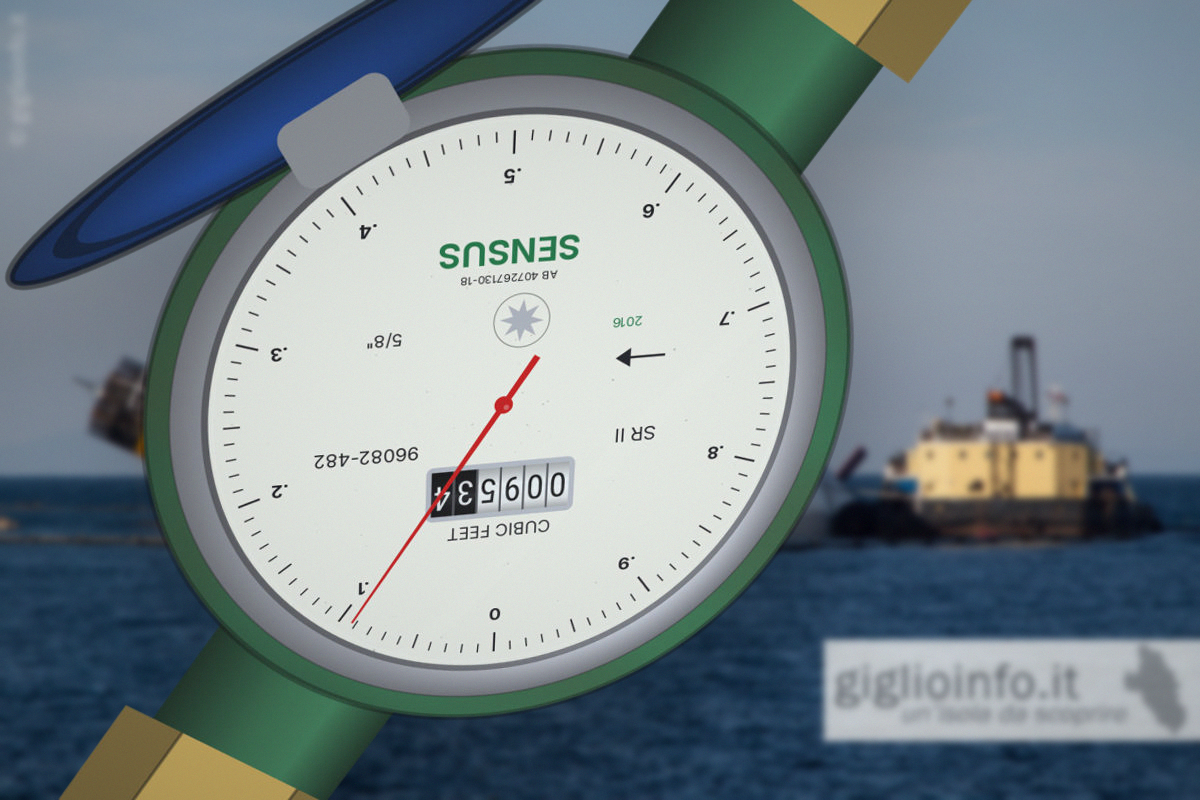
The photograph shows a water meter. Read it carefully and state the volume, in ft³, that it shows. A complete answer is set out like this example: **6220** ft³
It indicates **9534.09** ft³
